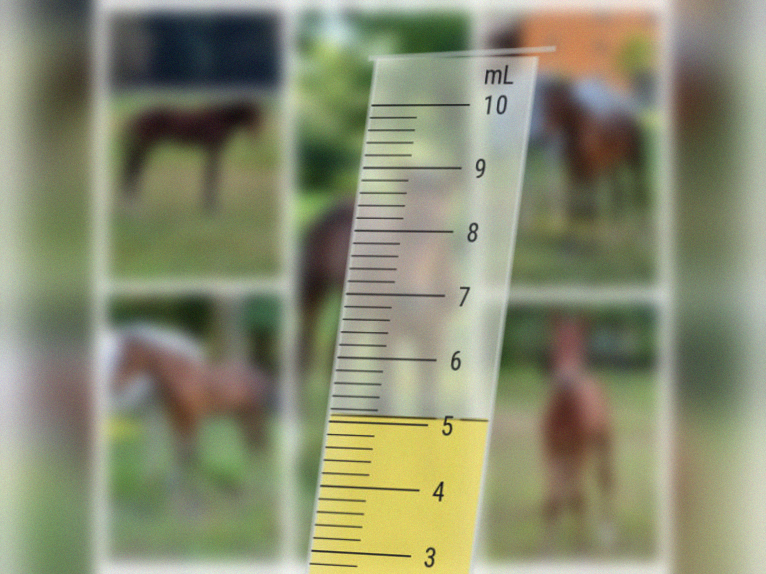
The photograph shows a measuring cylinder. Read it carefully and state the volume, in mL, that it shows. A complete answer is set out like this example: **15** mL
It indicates **5.1** mL
